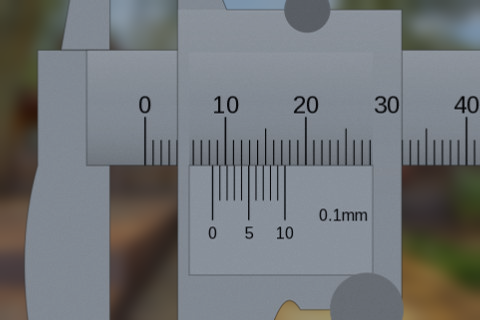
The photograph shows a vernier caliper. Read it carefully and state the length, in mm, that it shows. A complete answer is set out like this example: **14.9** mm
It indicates **8.4** mm
